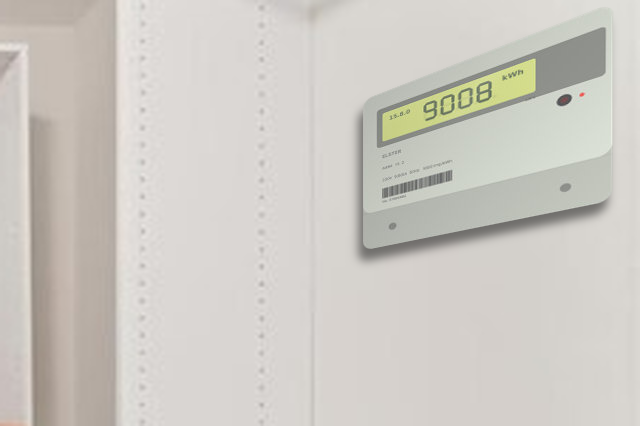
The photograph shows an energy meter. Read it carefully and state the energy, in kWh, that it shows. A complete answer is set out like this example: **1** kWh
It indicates **9008** kWh
